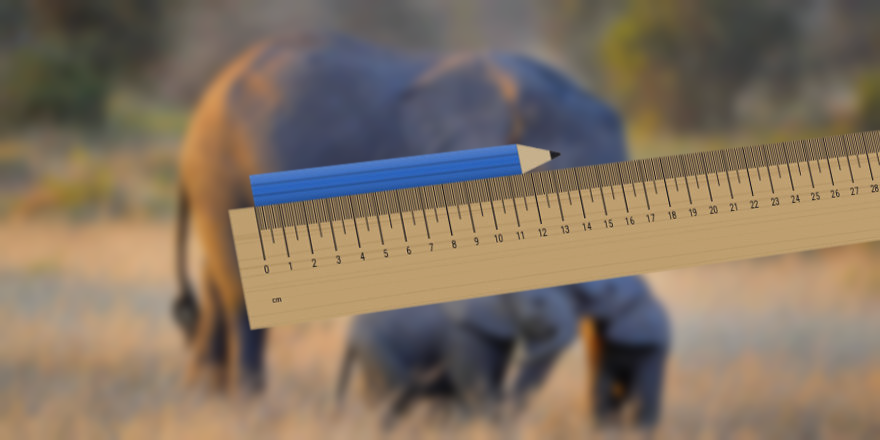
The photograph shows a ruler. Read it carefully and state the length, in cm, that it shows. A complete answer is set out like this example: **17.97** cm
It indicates **13.5** cm
